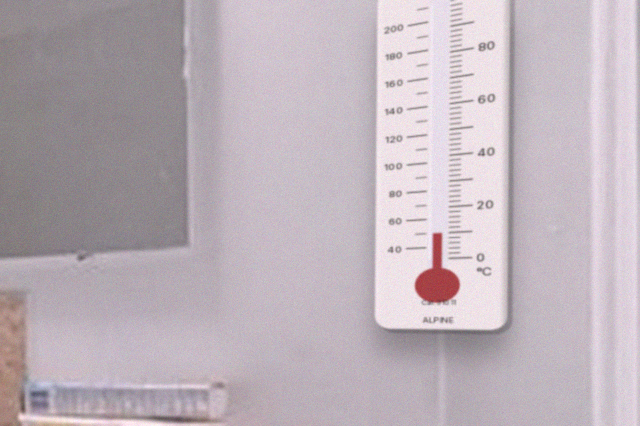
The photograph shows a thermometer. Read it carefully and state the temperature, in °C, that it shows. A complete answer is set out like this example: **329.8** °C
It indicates **10** °C
